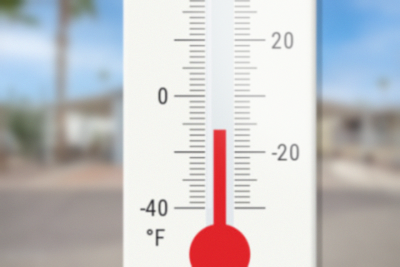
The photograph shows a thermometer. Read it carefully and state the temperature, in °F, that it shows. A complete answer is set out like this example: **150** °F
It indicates **-12** °F
